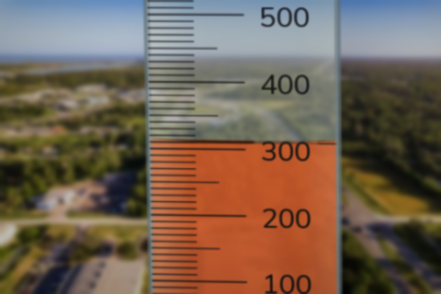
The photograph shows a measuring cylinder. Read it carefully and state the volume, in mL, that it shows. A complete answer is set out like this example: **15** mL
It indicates **310** mL
